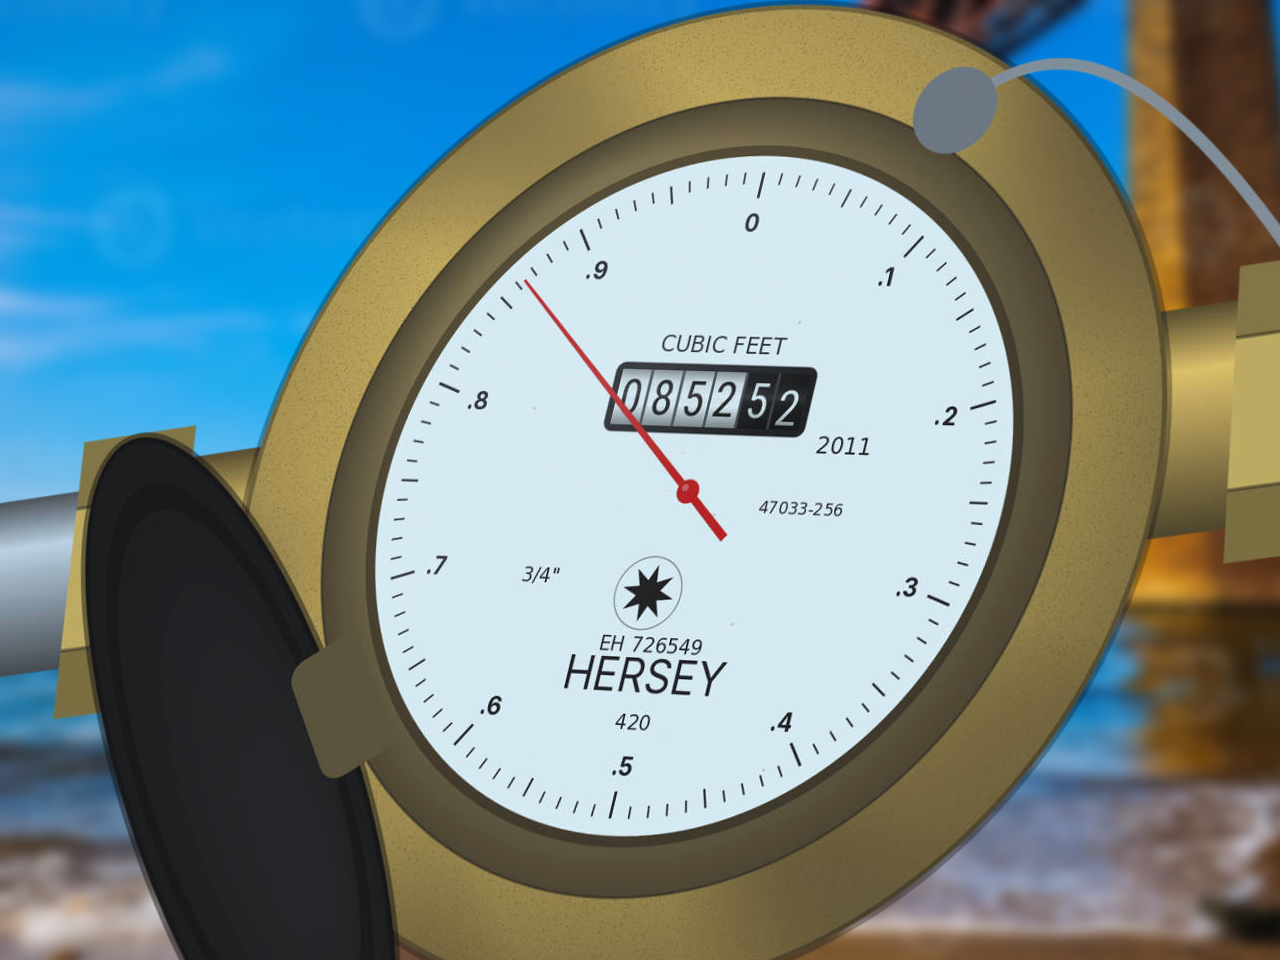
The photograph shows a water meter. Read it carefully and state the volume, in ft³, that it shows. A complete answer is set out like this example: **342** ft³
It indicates **85251.86** ft³
